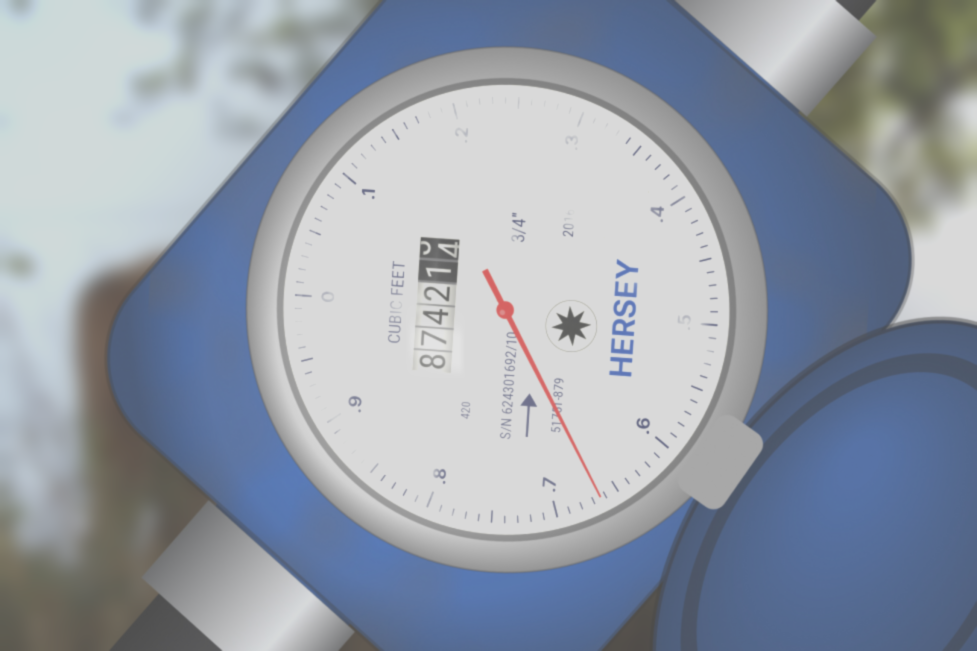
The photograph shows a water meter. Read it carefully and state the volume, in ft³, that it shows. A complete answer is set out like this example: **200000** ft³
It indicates **874213.66** ft³
